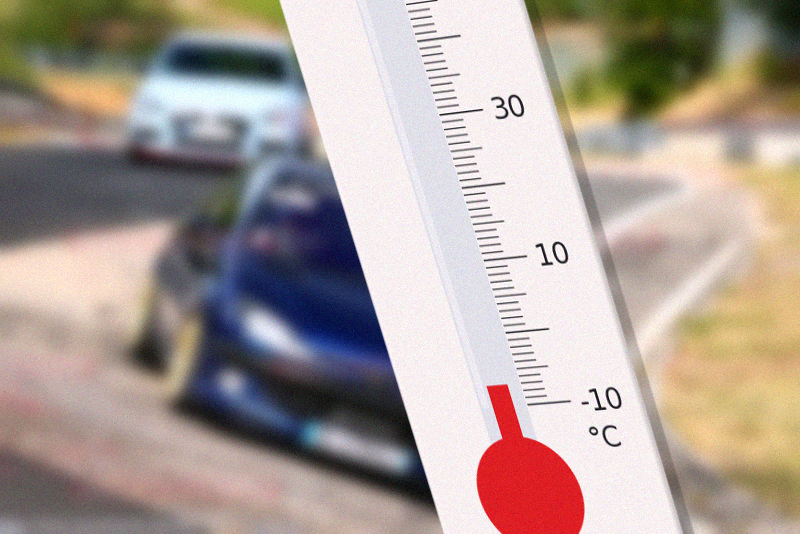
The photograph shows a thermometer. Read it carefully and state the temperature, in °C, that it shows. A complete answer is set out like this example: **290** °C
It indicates **-7** °C
